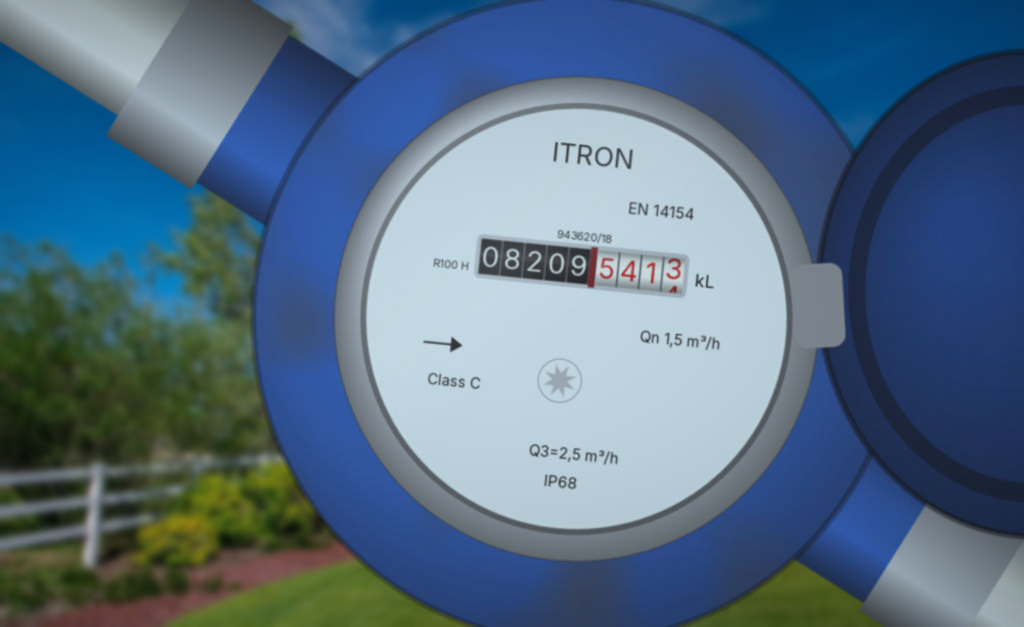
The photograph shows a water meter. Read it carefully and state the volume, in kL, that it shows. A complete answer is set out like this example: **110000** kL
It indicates **8209.5413** kL
